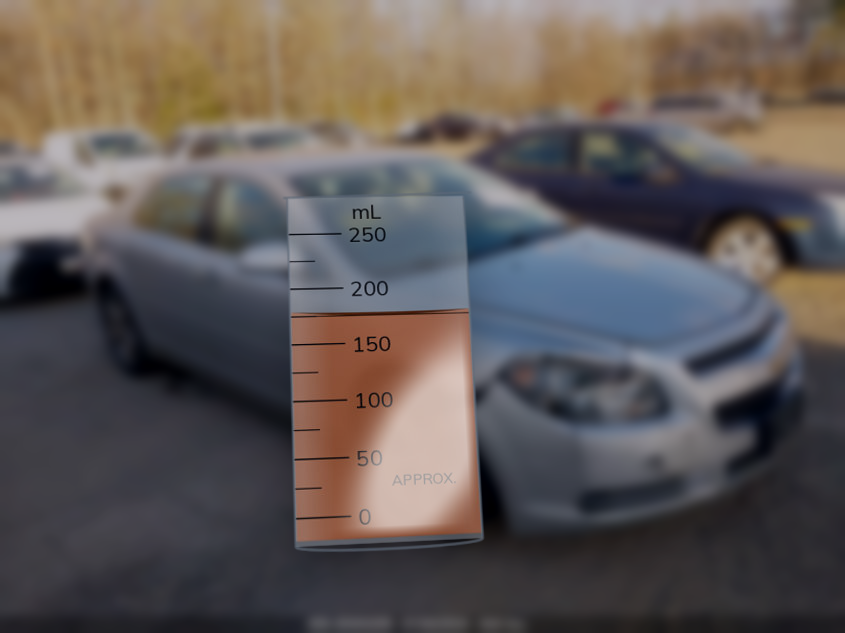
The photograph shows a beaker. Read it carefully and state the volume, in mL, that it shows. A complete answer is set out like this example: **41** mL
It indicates **175** mL
